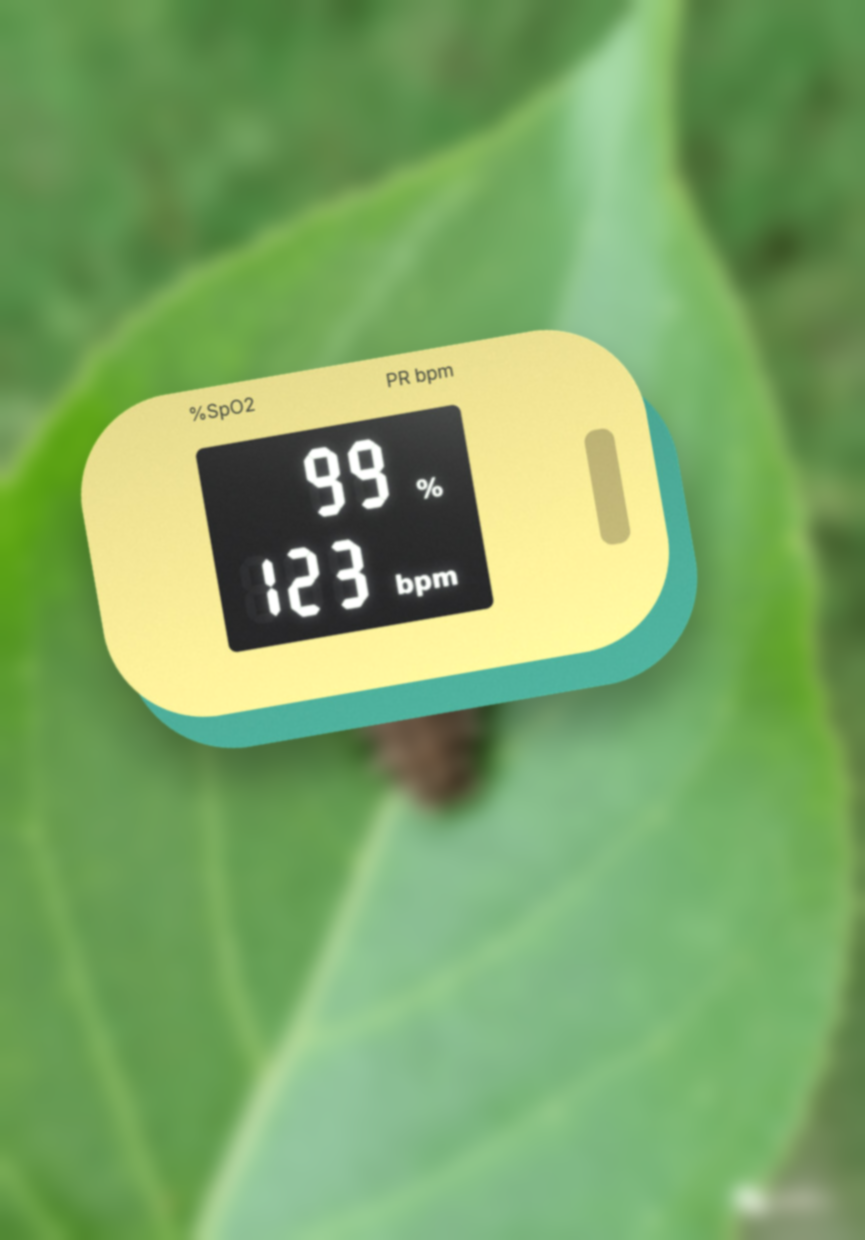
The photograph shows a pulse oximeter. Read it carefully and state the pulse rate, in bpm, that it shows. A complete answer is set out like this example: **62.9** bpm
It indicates **123** bpm
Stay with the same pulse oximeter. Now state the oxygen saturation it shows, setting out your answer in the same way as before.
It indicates **99** %
